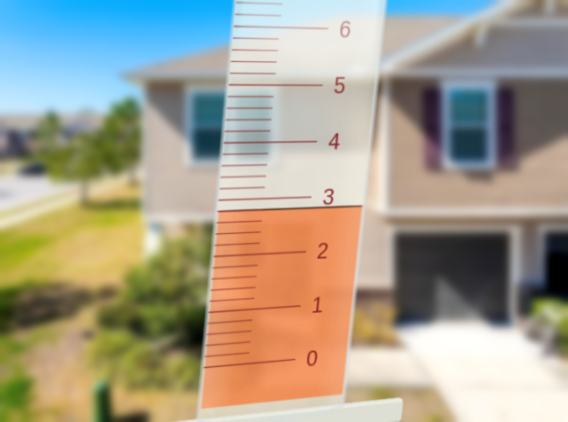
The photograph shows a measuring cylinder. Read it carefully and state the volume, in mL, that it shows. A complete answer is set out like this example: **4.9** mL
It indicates **2.8** mL
